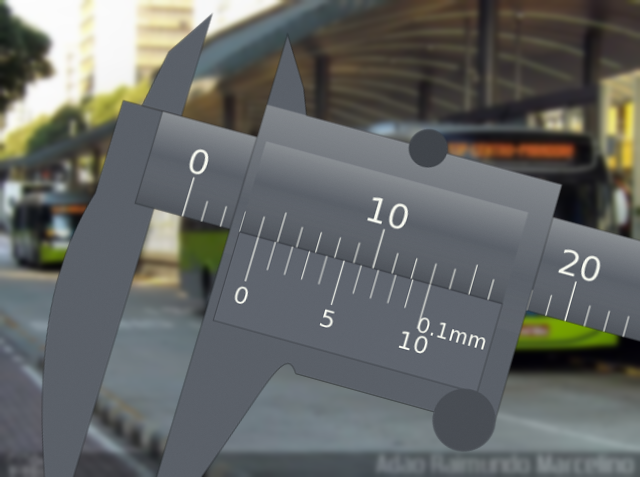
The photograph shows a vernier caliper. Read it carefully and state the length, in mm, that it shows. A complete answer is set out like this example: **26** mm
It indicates **4.0** mm
